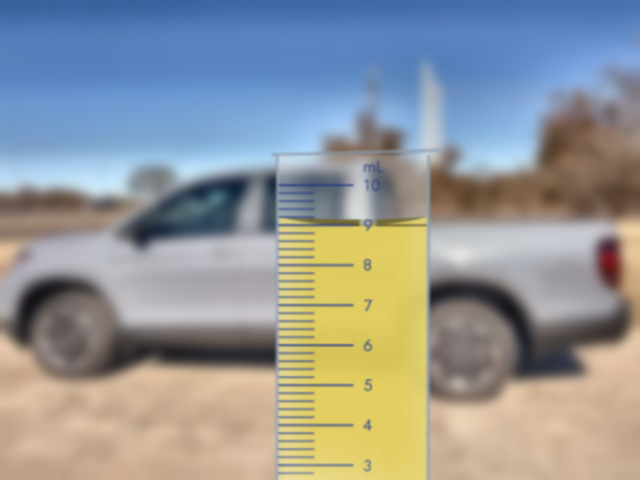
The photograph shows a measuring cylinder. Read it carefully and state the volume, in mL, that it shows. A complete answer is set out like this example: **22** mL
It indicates **9** mL
